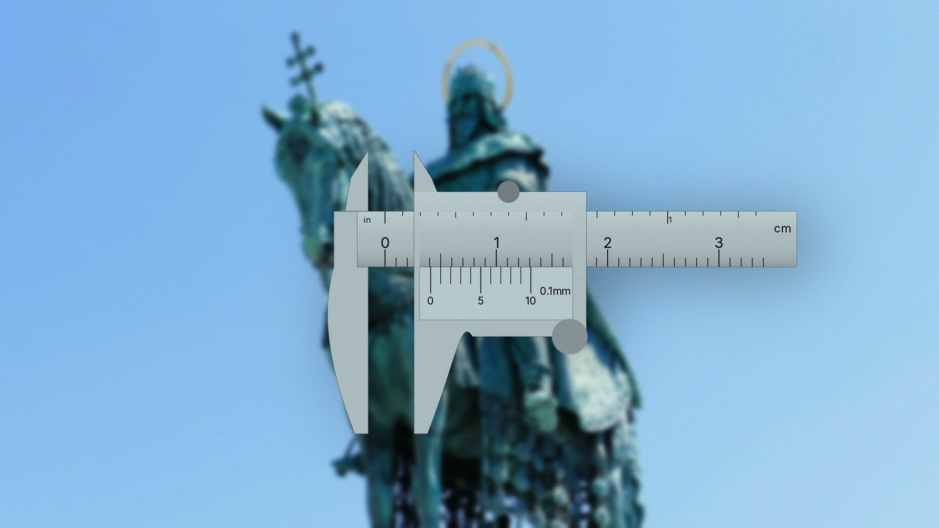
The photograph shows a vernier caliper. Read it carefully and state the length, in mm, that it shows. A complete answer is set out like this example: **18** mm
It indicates **4.1** mm
